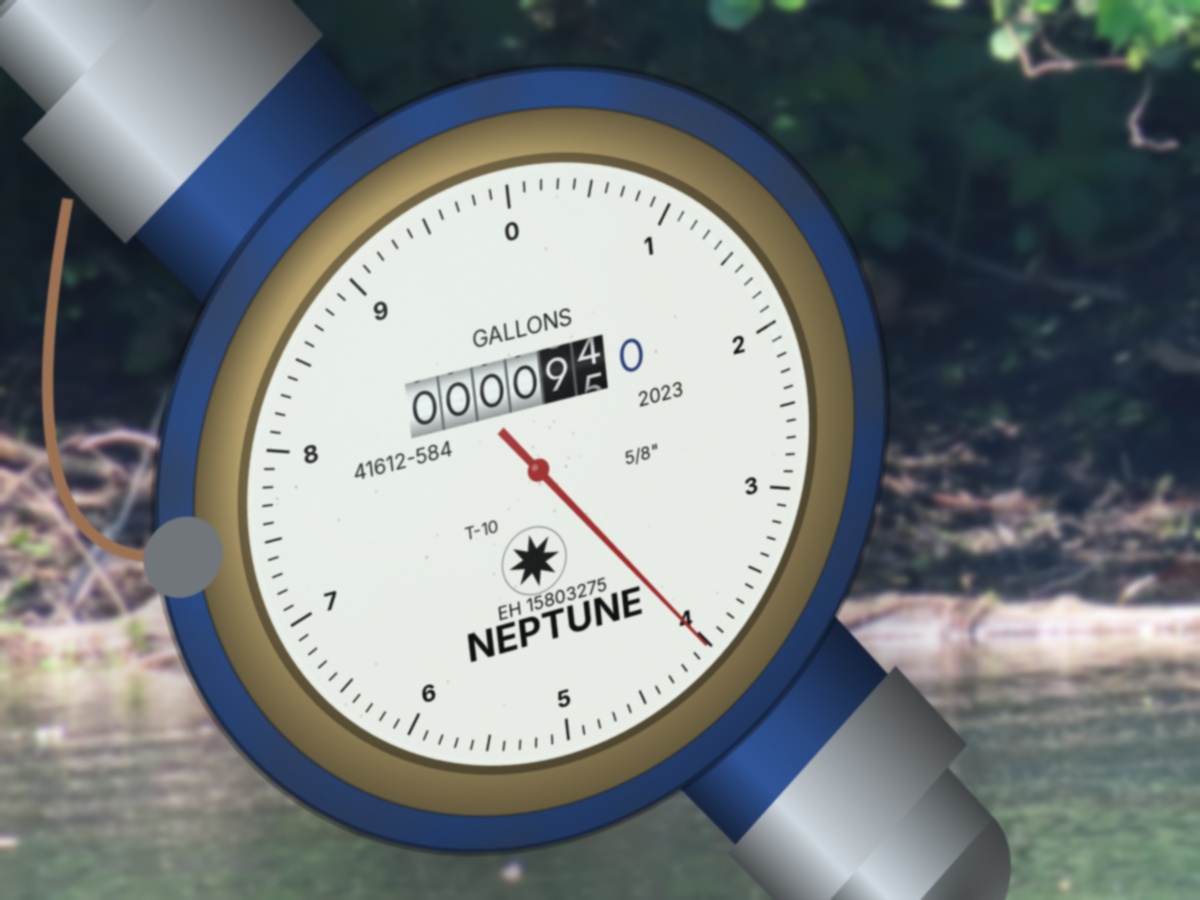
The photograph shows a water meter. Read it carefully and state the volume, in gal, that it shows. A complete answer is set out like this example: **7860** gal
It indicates **944.0** gal
